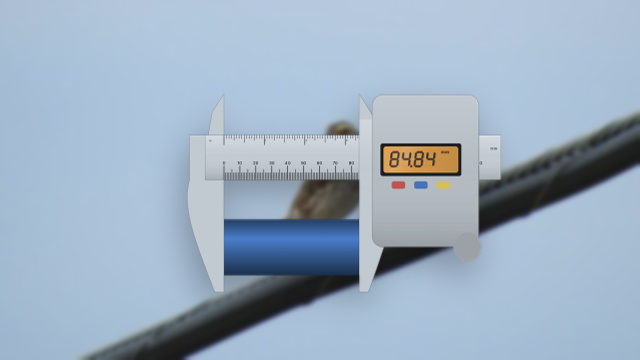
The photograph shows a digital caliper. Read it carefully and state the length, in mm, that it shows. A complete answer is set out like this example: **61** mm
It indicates **84.84** mm
